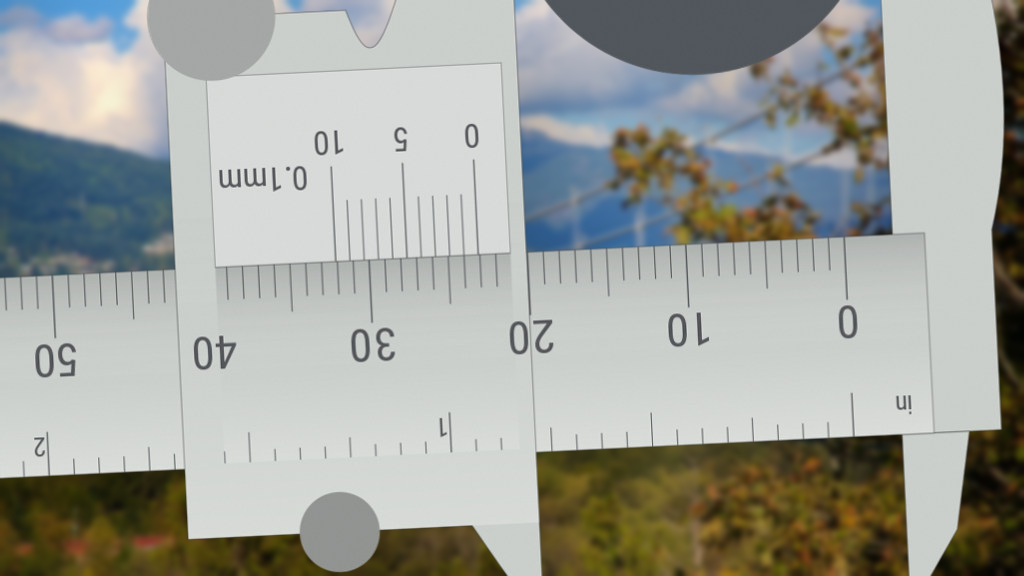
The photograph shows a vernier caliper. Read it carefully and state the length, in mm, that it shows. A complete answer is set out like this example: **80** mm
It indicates **23.1** mm
